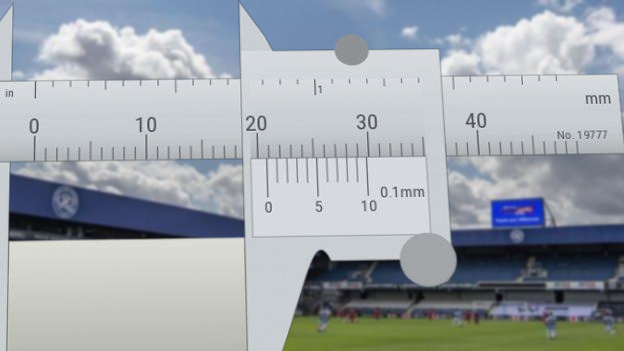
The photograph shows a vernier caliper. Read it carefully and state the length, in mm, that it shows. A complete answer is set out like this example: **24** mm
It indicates **20.8** mm
